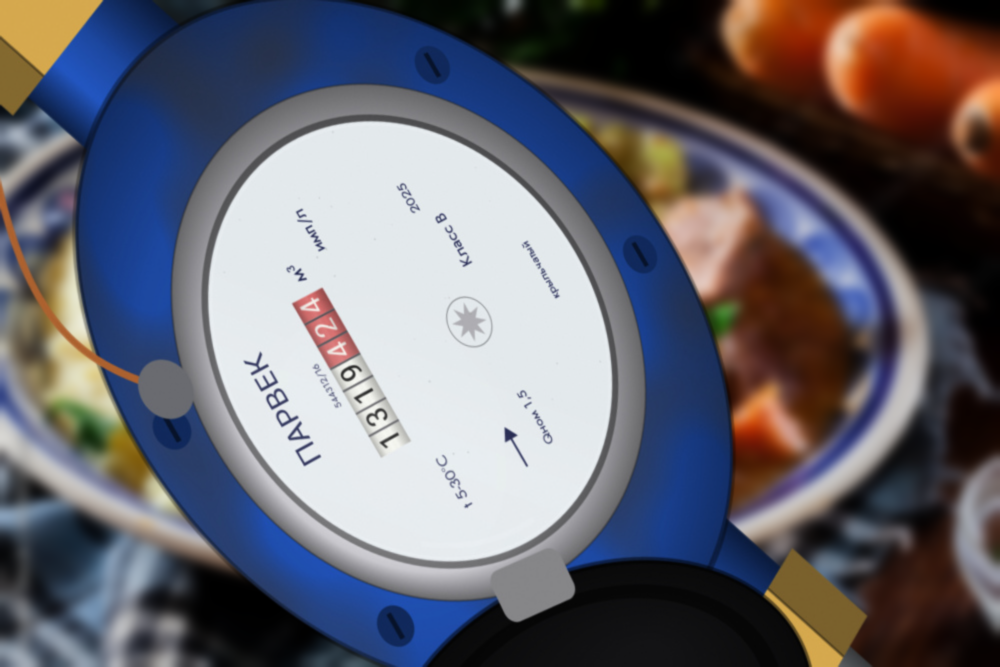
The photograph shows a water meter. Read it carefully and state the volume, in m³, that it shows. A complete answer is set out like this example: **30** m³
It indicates **1319.424** m³
